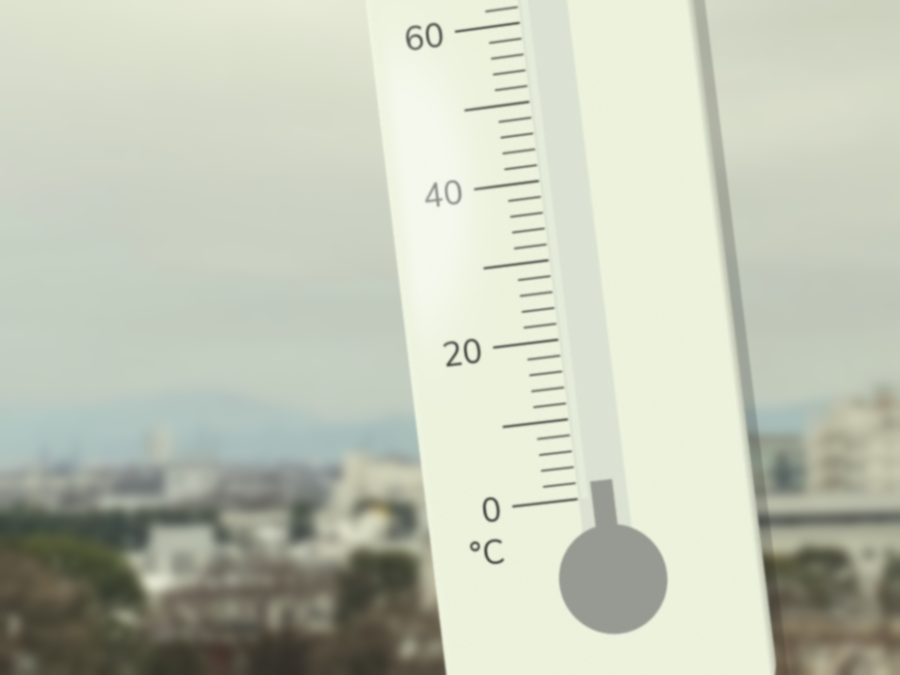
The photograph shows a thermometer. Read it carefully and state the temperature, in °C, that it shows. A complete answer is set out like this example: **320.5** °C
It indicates **2** °C
